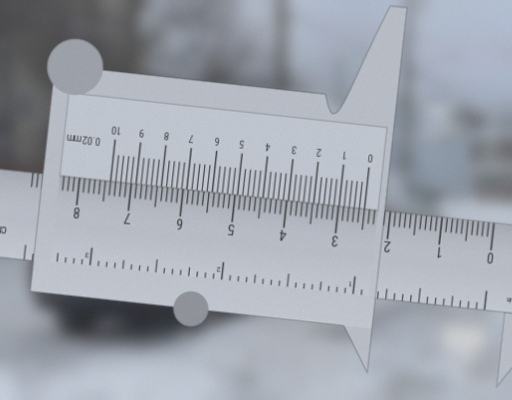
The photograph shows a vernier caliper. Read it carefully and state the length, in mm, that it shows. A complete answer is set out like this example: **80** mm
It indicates **25.0** mm
